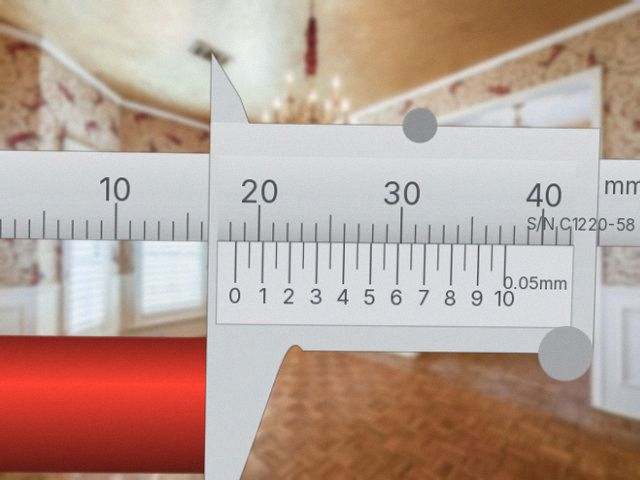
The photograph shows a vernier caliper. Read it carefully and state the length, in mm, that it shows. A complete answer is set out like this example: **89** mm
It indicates **18.4** mm
